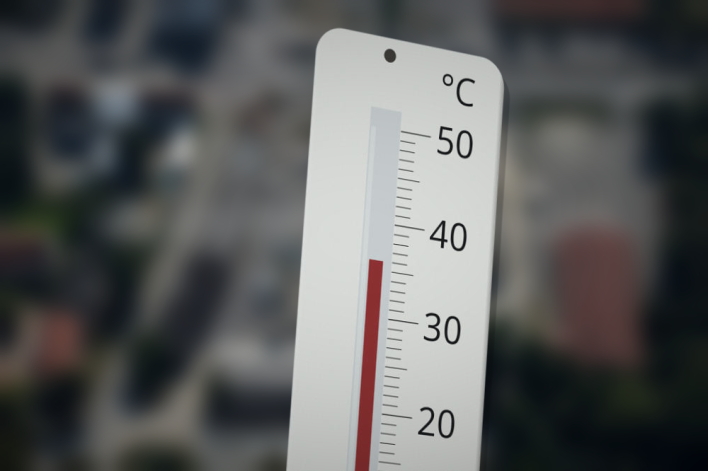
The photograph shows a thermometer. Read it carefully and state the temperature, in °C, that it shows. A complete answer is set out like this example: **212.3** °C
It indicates **36** °C
